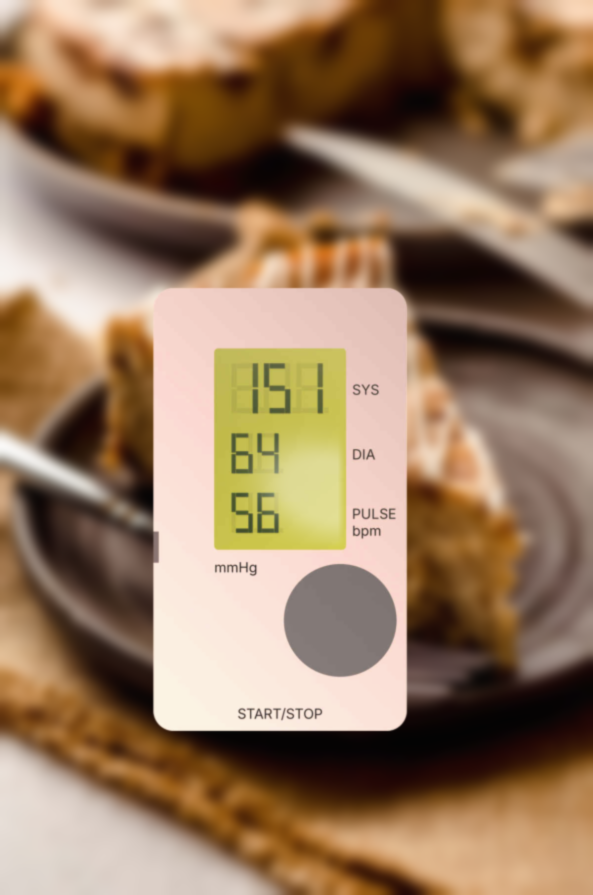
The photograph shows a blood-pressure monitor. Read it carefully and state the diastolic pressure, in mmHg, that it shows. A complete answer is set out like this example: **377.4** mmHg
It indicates **64** mmHg
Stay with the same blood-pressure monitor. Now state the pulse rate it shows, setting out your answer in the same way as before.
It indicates **56** bpm
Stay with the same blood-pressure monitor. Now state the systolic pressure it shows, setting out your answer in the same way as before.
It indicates **151** mmHg
